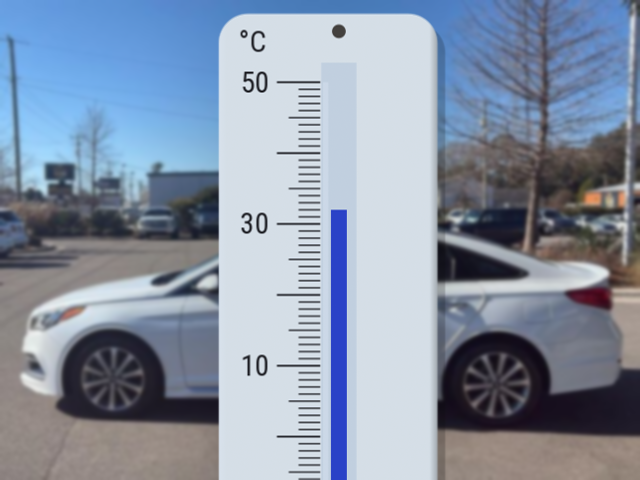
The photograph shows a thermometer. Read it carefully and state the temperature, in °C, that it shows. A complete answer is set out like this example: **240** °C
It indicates **32** °C
